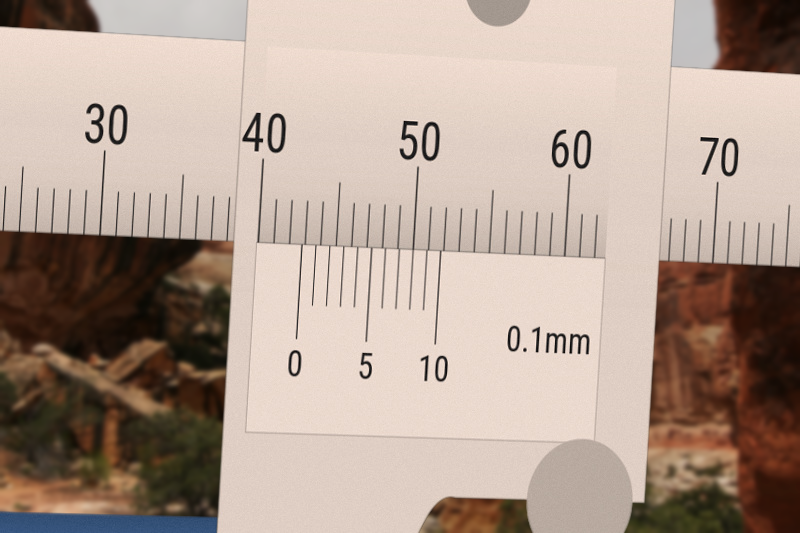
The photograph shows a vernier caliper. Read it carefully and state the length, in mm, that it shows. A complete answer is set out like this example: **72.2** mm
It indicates **42.8** mm
